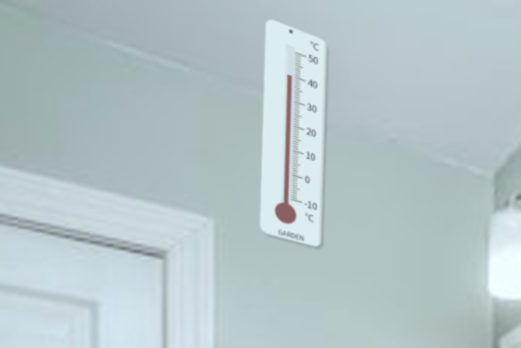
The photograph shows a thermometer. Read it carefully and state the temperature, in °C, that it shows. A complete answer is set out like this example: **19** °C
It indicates **40** °C
